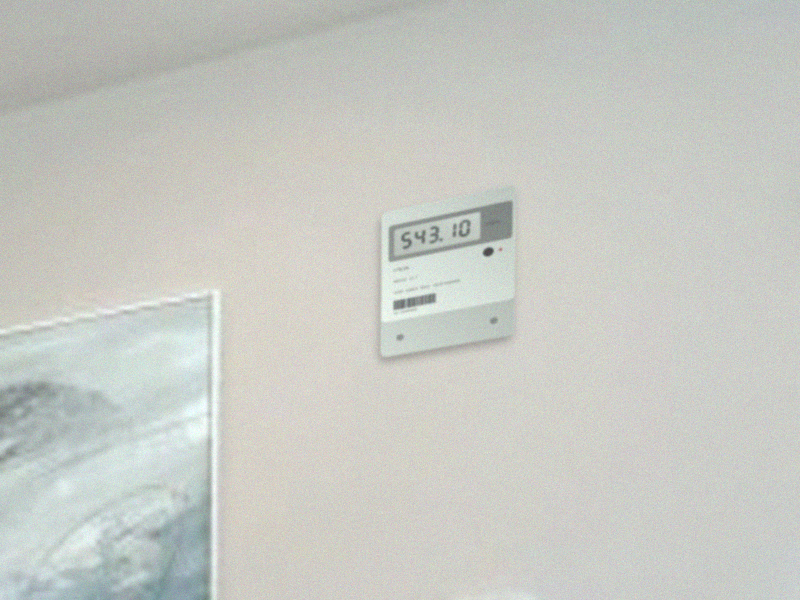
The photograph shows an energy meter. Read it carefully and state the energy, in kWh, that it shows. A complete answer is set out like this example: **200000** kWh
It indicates **543.10** kWh
